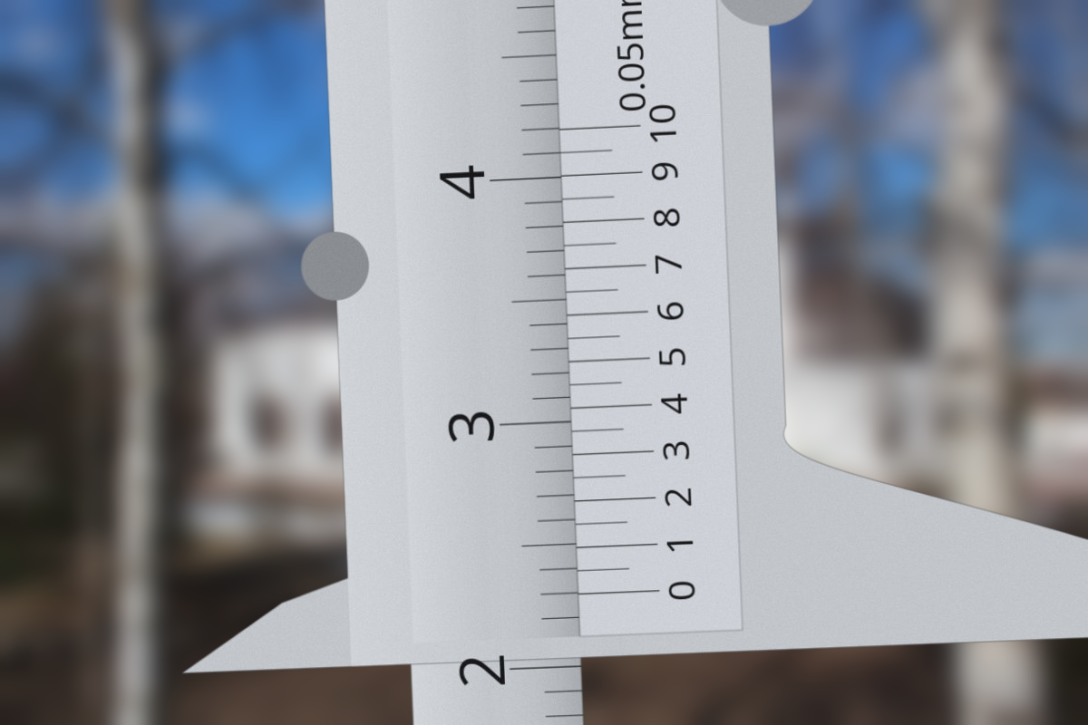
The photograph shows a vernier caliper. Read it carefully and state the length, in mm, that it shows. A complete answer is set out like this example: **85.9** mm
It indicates **22.95** mm
